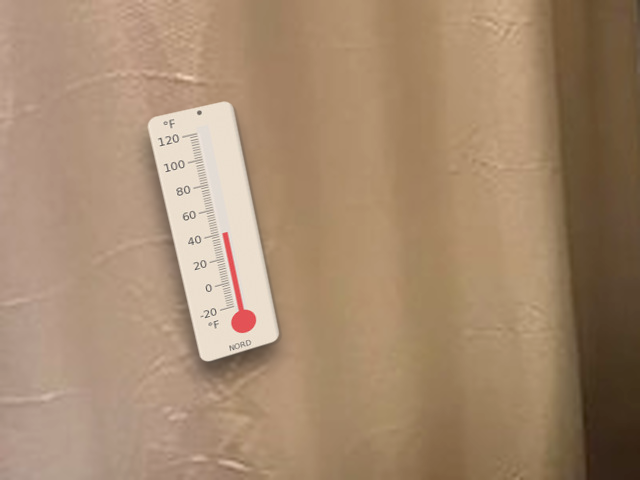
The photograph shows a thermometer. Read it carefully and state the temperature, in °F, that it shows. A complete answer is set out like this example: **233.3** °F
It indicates **40** °F
